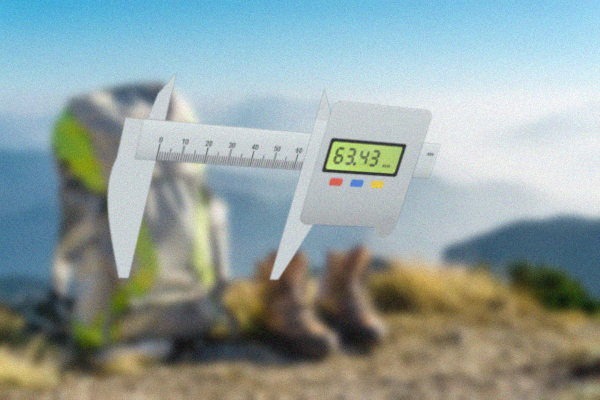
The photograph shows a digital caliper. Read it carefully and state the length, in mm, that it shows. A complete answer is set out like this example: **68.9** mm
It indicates **63.43** mm
